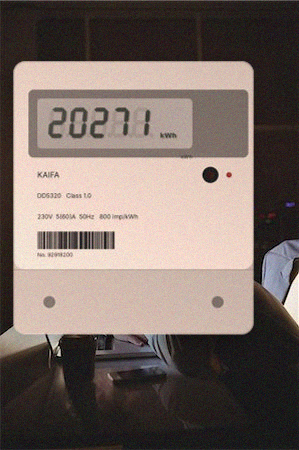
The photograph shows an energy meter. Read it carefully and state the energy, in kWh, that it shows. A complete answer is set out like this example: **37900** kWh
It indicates **20271** kWh
